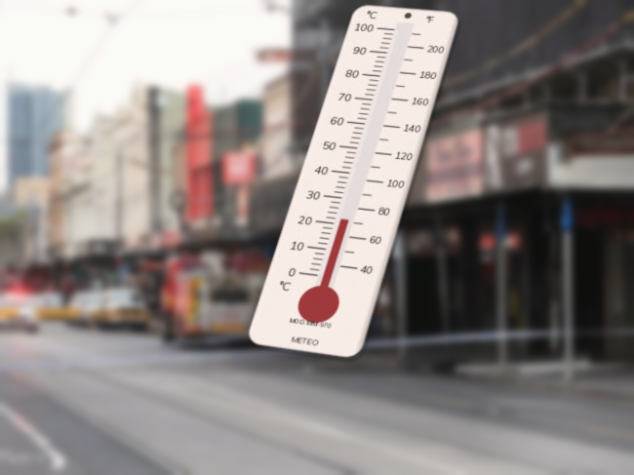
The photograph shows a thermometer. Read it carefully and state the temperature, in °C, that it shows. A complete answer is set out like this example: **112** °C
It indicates **22** °C
